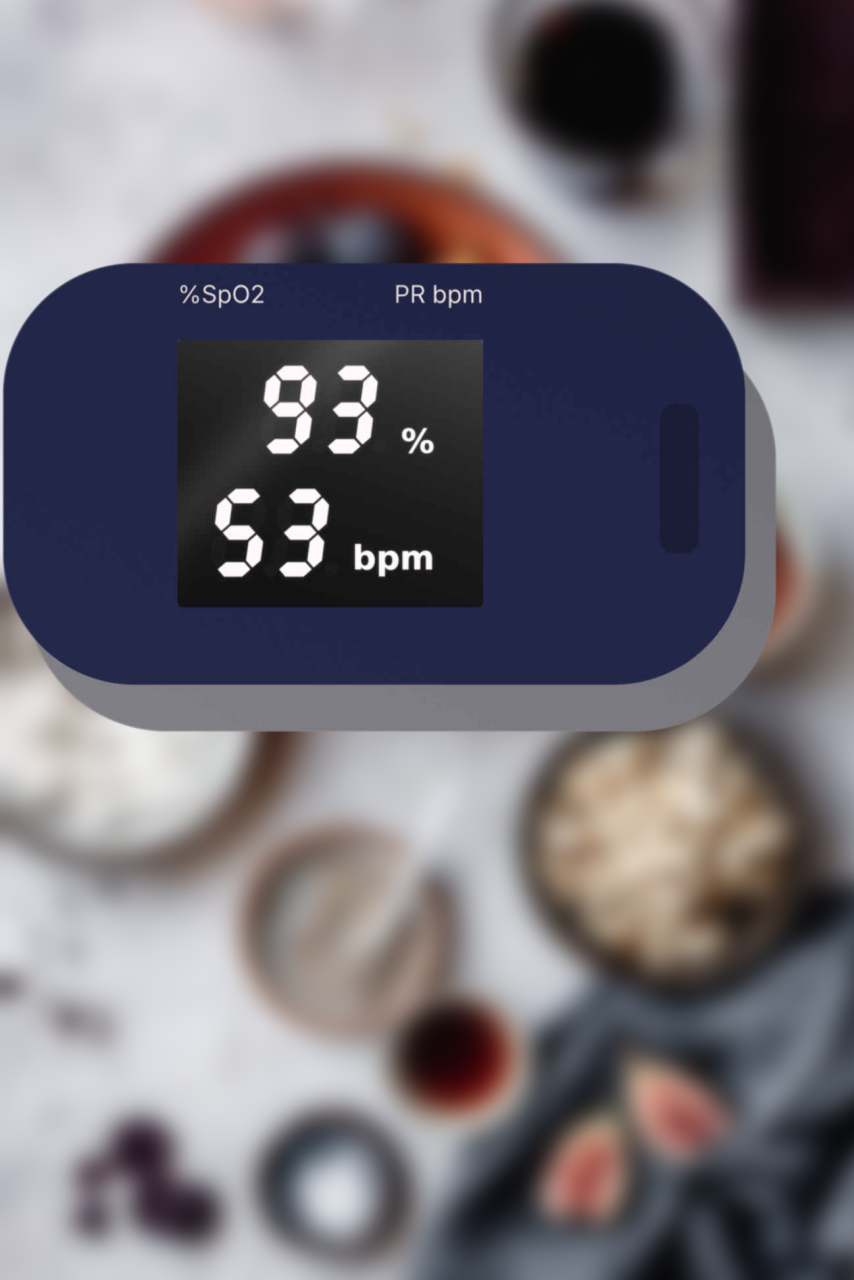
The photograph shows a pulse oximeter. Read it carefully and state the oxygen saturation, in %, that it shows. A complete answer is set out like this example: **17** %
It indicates **93** %
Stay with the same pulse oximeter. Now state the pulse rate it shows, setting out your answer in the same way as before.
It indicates **53** bpm
